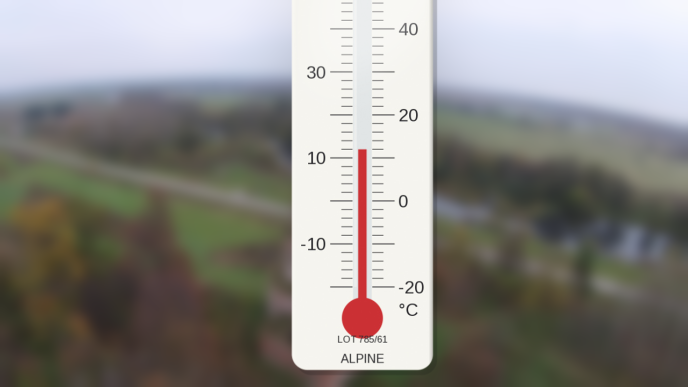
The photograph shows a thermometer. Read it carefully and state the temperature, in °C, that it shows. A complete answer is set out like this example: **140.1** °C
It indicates **12** °C
